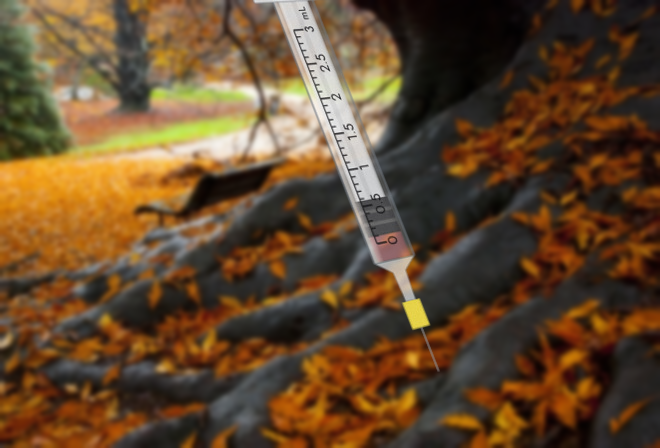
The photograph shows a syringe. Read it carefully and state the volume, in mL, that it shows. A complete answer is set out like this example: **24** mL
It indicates **0.1** mL
